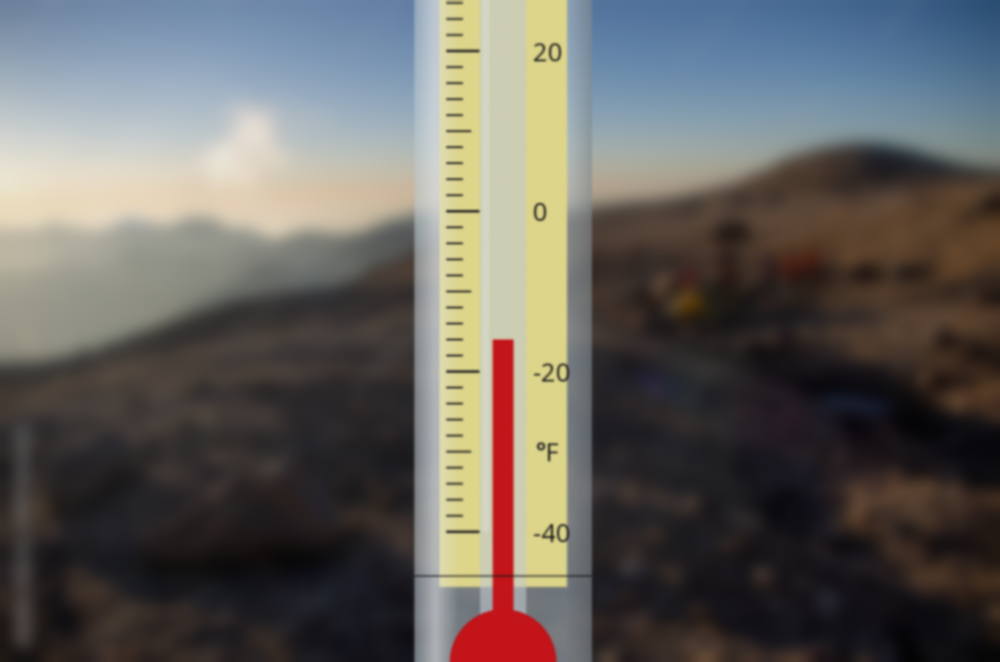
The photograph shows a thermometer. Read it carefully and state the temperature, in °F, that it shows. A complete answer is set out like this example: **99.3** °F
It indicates **-16** °F
